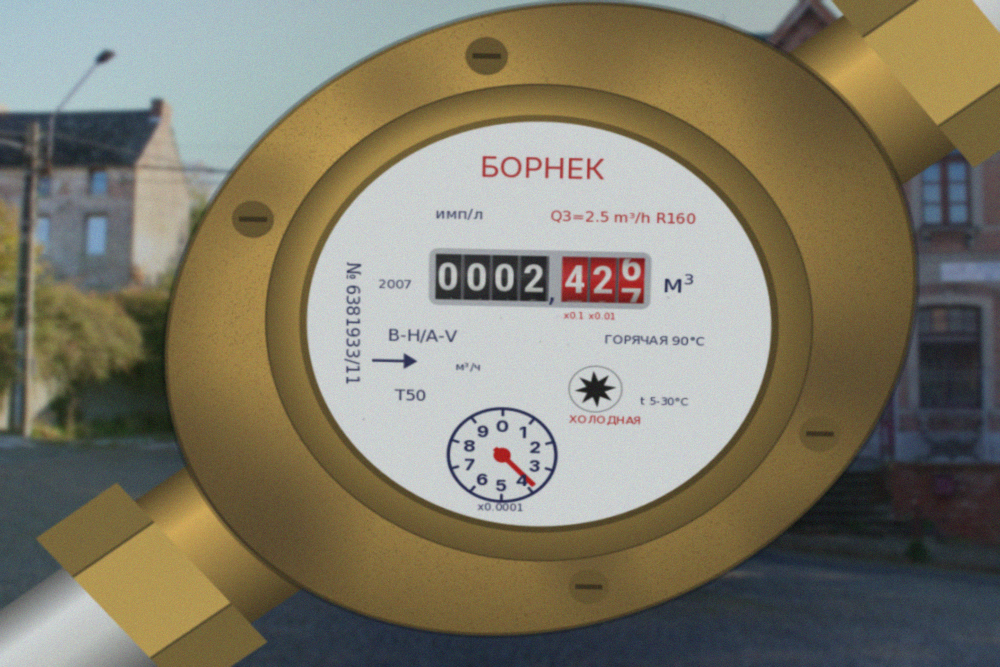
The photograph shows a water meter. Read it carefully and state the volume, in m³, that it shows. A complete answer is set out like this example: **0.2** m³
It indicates **2.4263** m³
